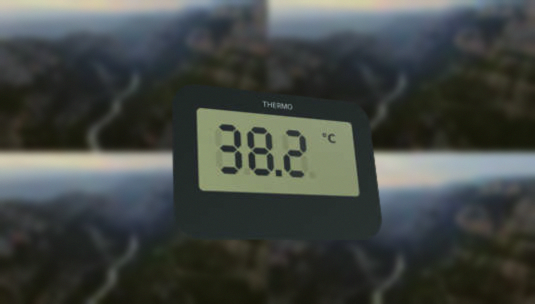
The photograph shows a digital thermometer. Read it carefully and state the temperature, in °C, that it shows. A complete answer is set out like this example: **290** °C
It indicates **38.2** °C
